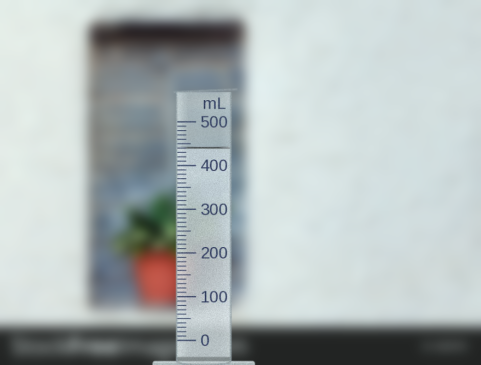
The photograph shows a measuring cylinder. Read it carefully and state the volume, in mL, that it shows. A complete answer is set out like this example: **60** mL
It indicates **440** mL
